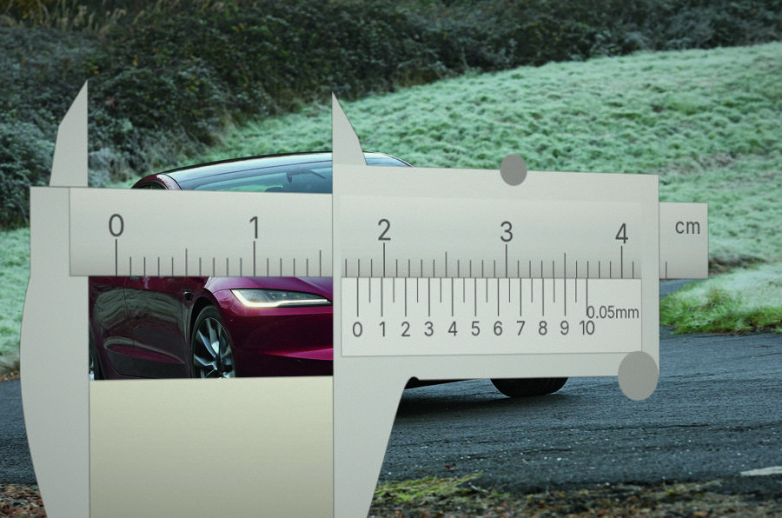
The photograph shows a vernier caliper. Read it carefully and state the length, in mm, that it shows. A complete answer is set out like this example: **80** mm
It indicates **17.9** mm
